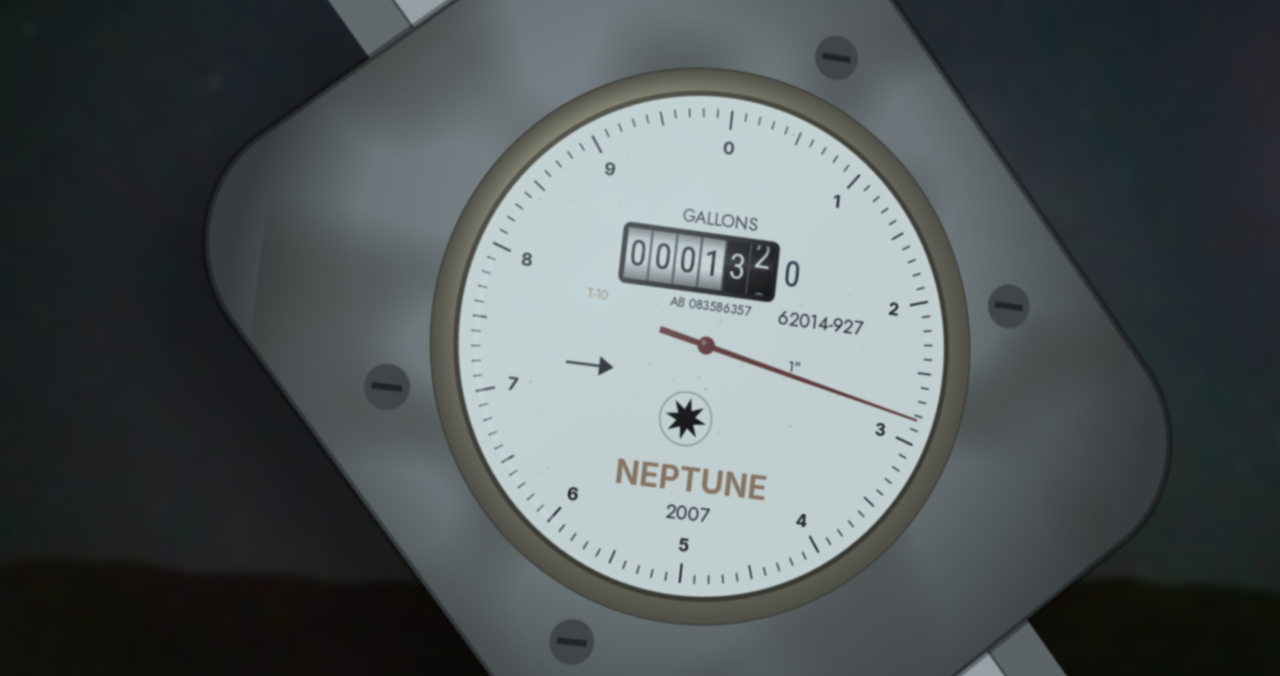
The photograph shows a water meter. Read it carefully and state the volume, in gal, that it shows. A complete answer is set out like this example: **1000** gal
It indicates **1322.8** gal
